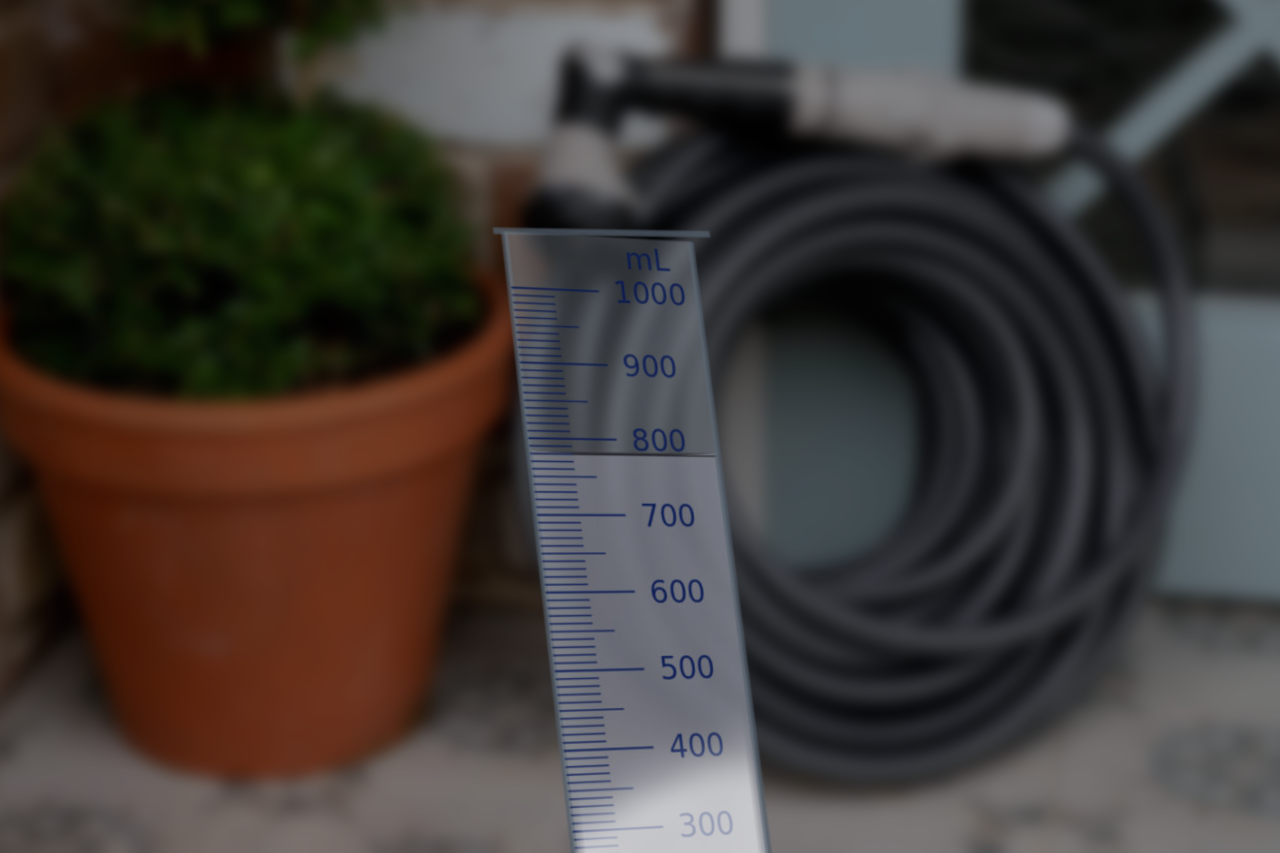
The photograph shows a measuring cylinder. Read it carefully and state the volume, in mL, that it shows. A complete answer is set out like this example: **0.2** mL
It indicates **780** mL
